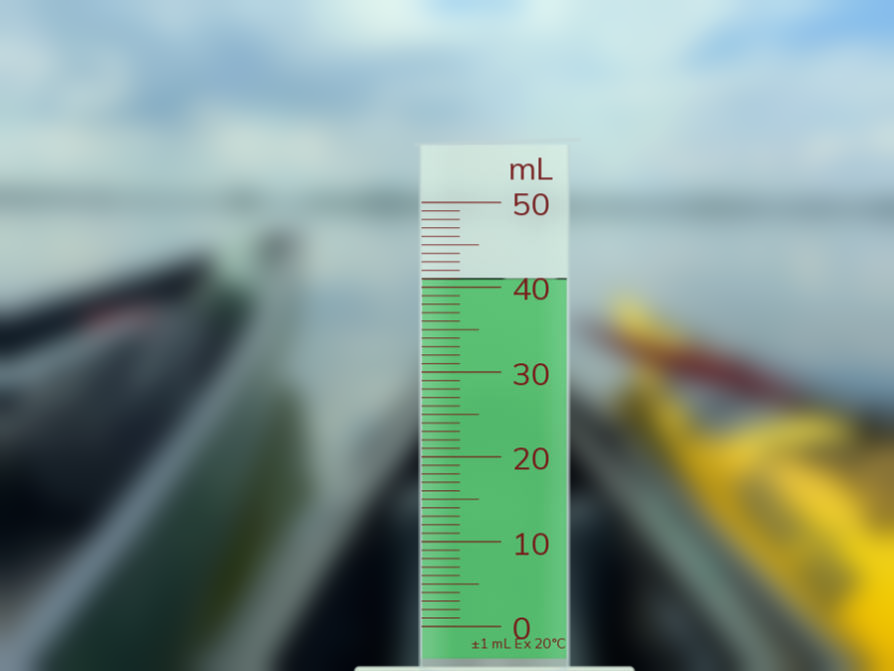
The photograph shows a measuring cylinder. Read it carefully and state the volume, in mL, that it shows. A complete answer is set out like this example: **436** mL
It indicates **41** mL
